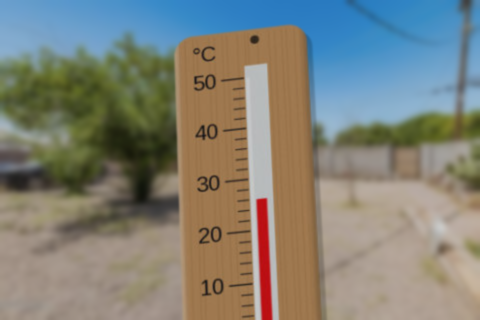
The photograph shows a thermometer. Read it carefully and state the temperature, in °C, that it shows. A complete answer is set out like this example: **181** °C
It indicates **26** °C
